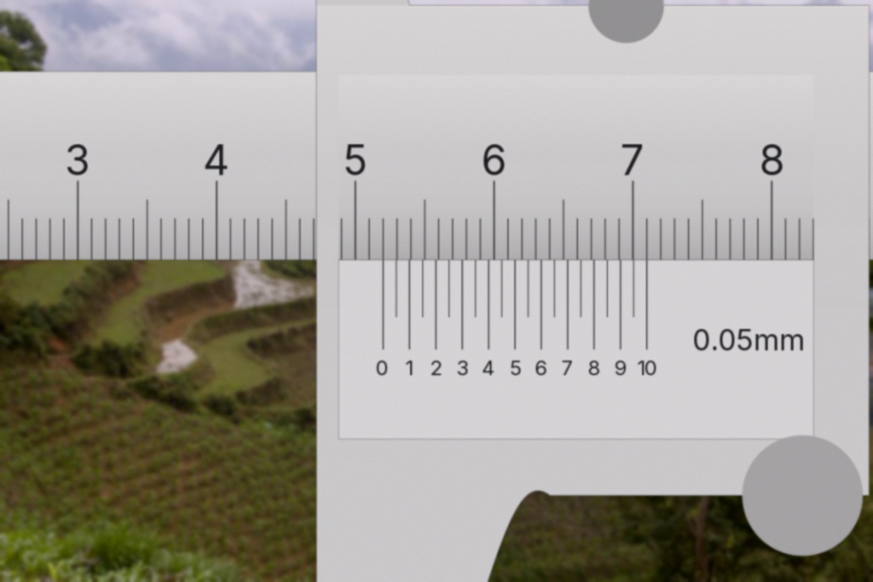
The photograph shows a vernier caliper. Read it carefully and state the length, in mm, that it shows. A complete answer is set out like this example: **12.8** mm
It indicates **52.0** mm
